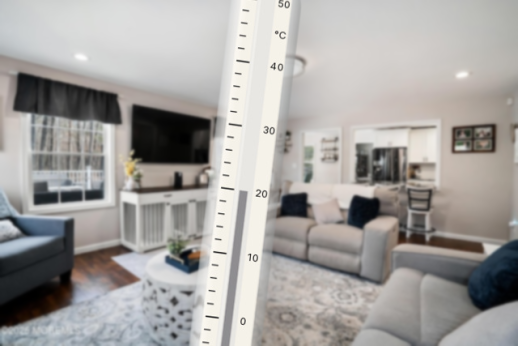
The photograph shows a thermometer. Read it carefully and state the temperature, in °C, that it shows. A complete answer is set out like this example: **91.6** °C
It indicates **20** °C
